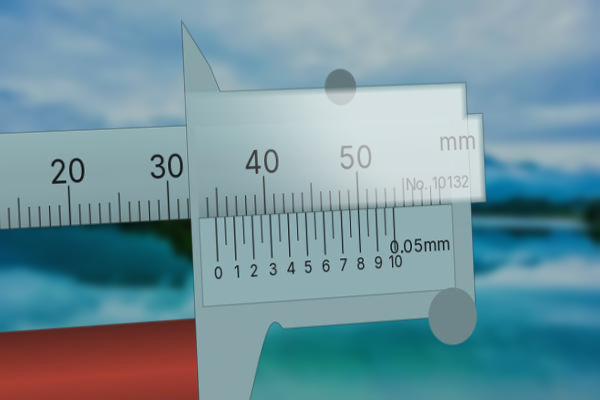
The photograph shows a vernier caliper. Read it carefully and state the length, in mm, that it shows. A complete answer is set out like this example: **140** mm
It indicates **34.8** mm
